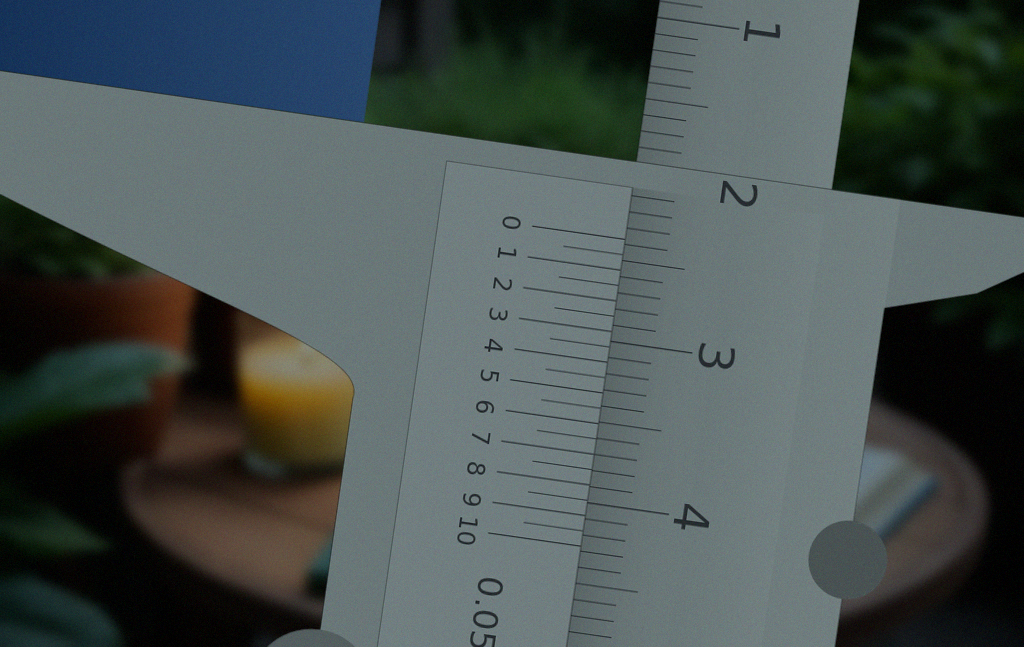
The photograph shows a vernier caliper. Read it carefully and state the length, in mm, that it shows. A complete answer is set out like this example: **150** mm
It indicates **23.7** mm
